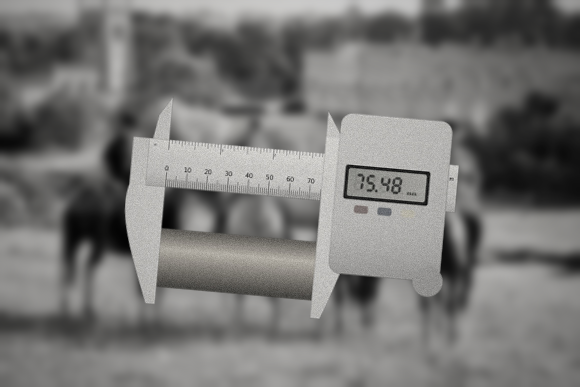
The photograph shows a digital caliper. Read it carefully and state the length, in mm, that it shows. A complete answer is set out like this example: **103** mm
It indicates **75.48** mm
